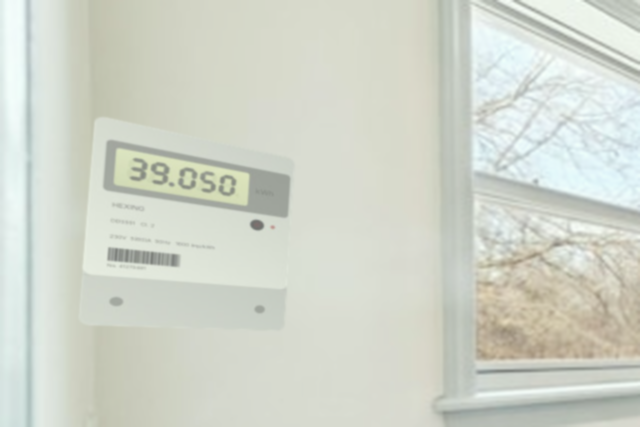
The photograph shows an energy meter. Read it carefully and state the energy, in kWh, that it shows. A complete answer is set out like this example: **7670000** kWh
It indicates **39.050** kWh
